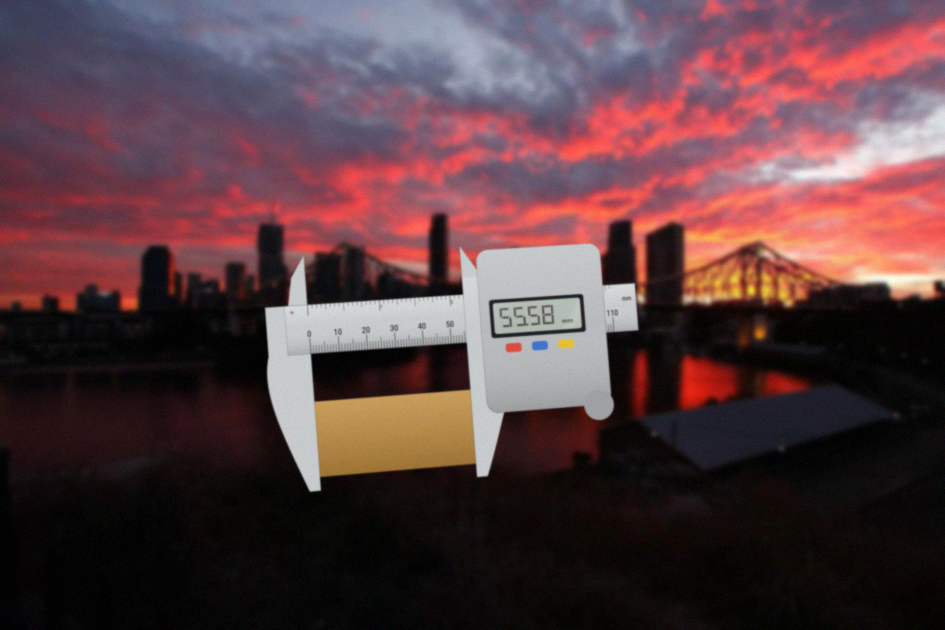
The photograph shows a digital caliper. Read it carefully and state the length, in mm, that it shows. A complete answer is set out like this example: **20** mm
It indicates **55.58** mm
